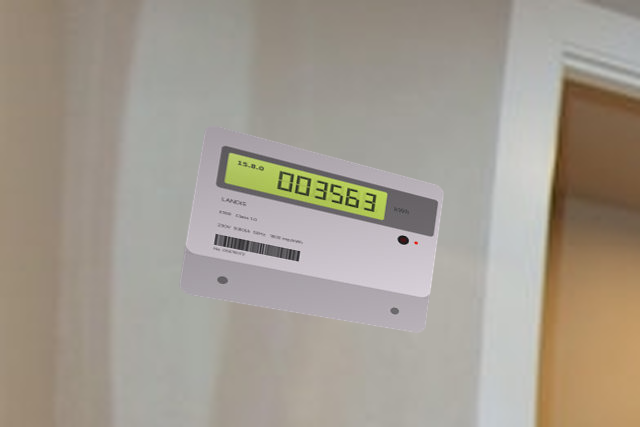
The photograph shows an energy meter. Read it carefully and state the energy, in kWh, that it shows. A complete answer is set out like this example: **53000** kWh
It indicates **3563** kWh
